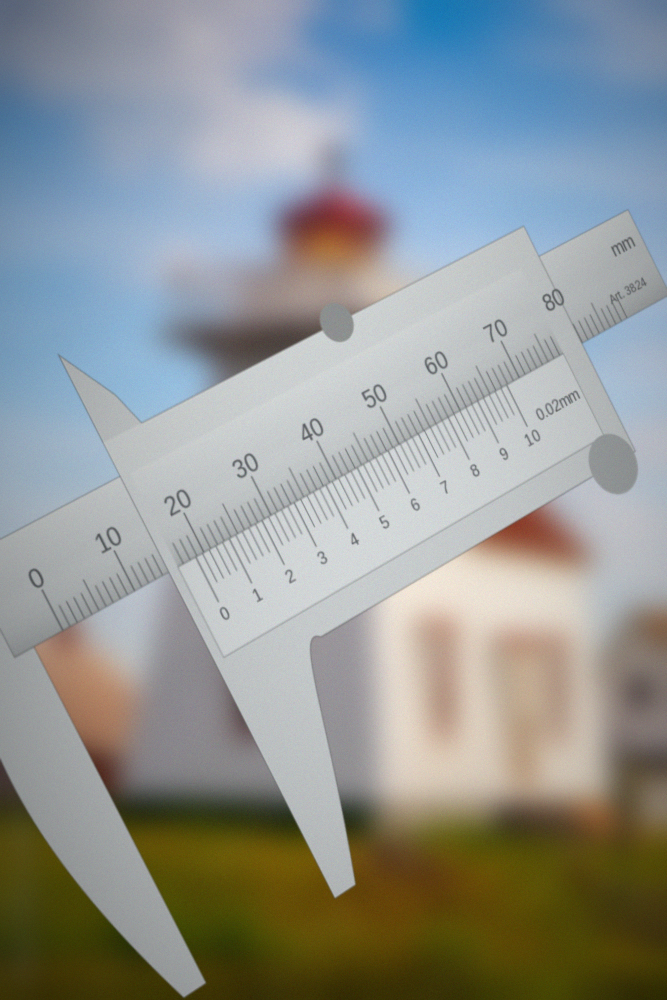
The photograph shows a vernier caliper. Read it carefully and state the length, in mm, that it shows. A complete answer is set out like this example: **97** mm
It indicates **18.8** mm
